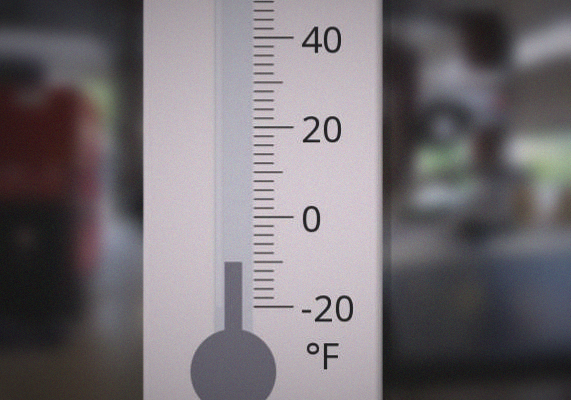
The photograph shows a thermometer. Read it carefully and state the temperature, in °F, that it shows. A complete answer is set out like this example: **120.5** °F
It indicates **-10** °F
